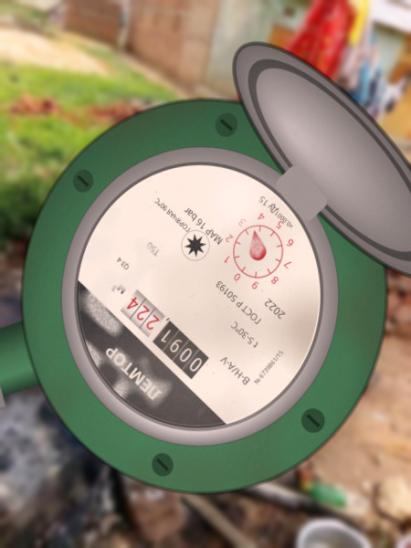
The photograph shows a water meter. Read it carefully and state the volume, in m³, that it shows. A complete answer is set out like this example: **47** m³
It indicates **91.2243** m³
